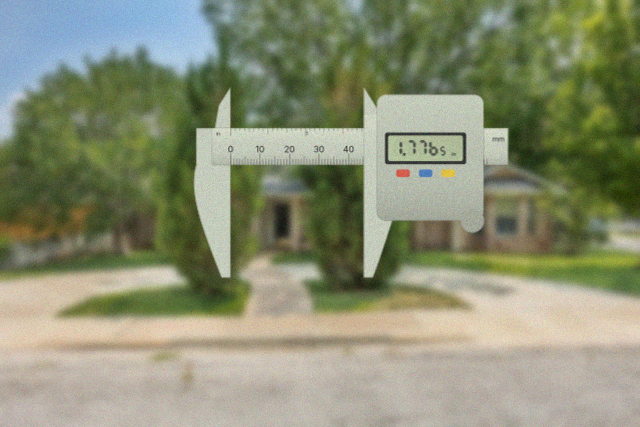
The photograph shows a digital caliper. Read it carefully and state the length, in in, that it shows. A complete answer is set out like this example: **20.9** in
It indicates **1.7765** in
